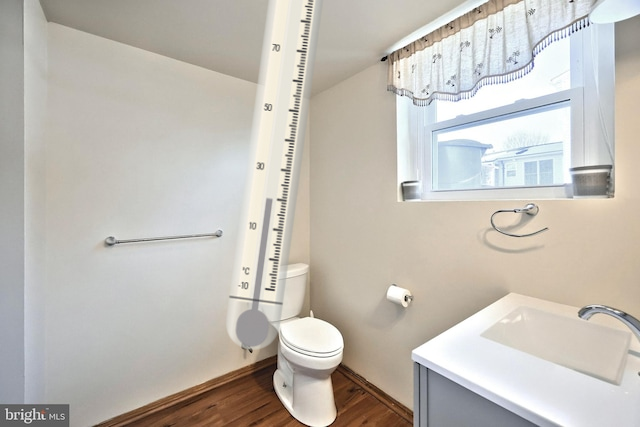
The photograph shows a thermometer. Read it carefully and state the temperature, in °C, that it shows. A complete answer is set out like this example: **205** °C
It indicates **20** °C
